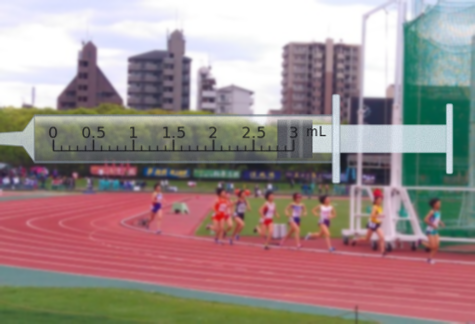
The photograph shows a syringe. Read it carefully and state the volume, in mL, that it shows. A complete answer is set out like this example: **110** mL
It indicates **2.8** mL
